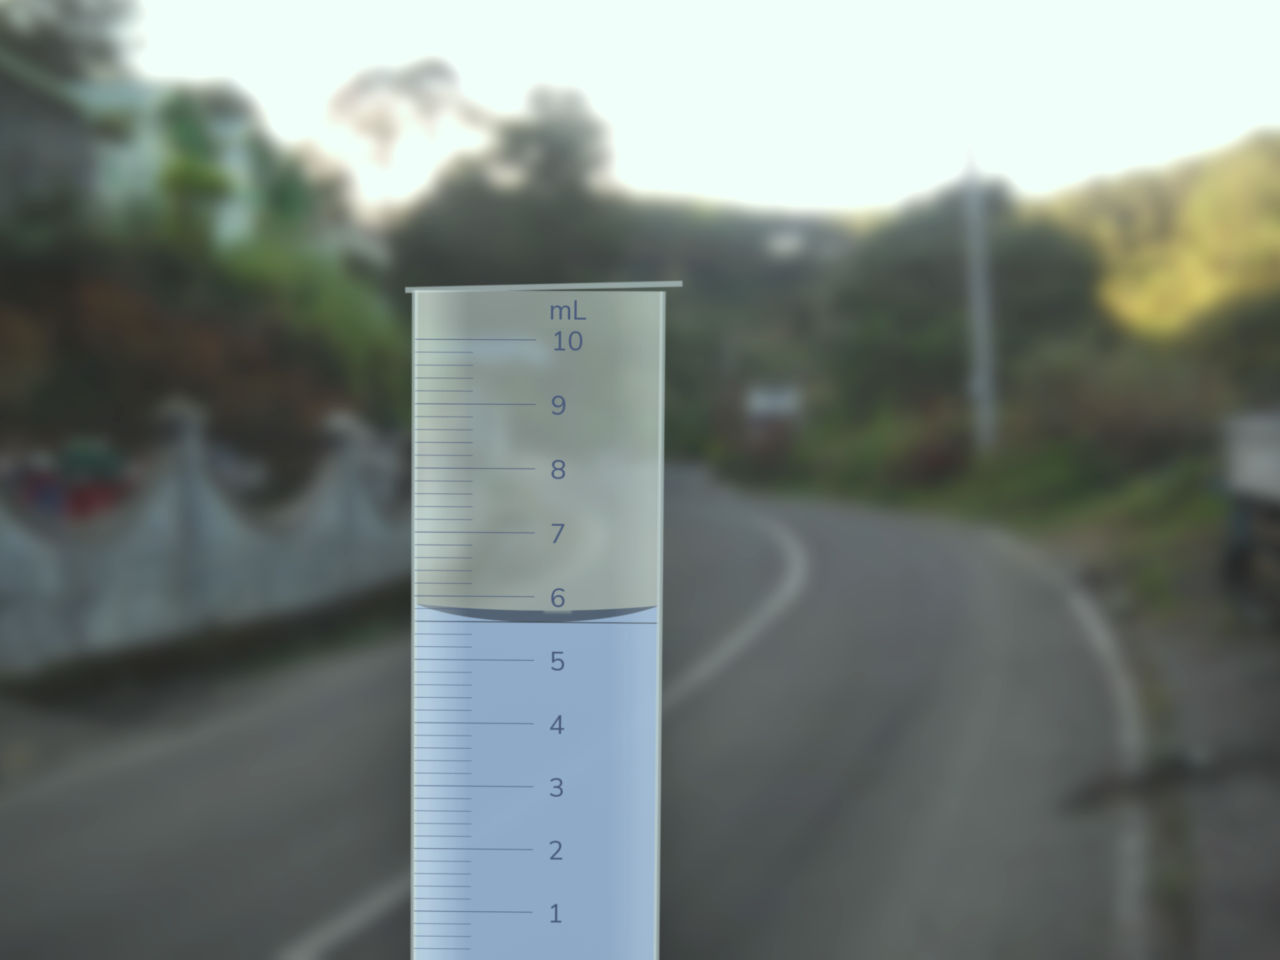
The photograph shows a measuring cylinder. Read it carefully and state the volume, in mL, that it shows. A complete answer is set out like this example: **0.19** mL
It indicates **5.6** mL
